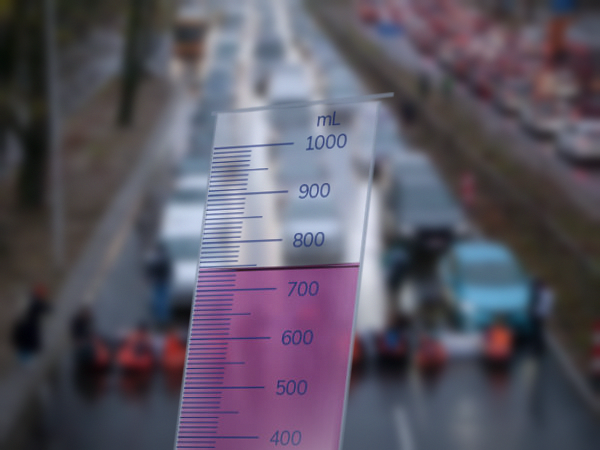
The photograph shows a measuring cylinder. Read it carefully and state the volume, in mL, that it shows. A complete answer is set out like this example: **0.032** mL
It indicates **740** mL
